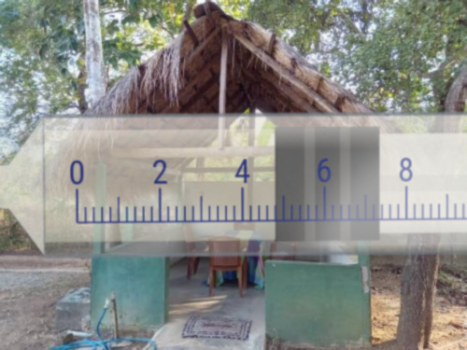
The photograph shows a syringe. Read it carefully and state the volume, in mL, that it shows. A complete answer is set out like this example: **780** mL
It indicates **4.8** mL
